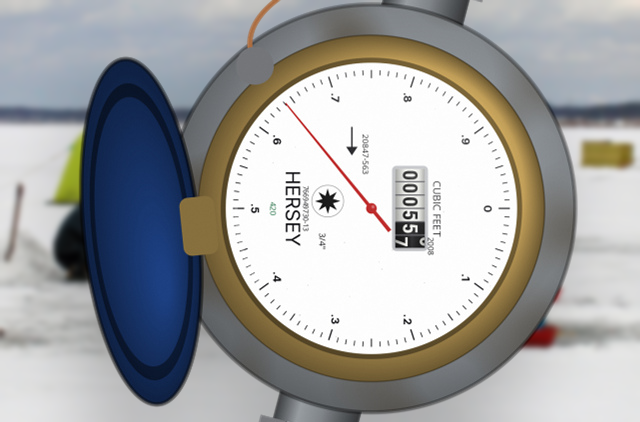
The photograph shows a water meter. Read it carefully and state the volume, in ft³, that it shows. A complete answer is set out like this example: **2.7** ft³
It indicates **556.64** ft³
